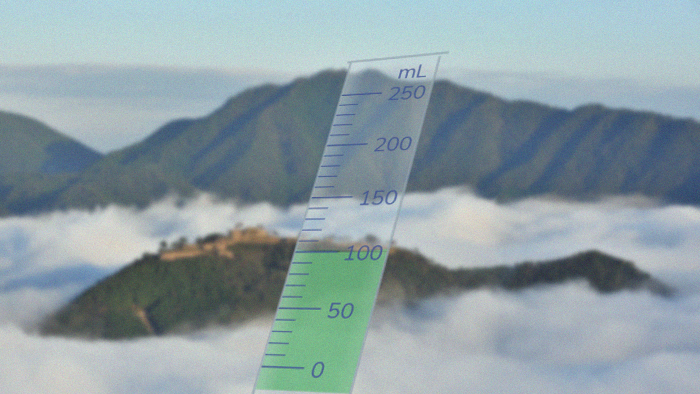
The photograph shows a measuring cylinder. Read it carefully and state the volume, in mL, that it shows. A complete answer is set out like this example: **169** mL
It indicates **100** mL
